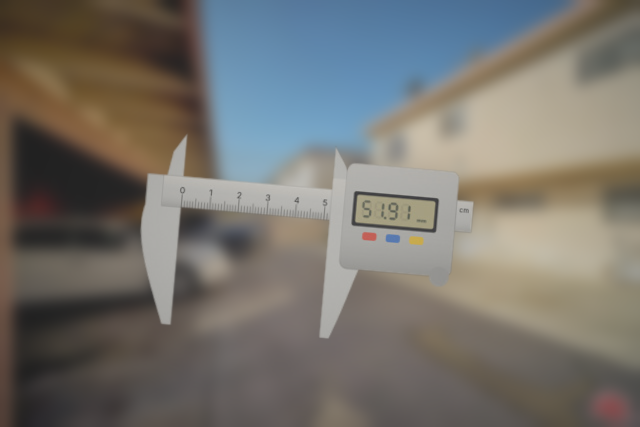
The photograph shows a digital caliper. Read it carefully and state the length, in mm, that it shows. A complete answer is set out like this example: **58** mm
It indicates **51.91** mm
